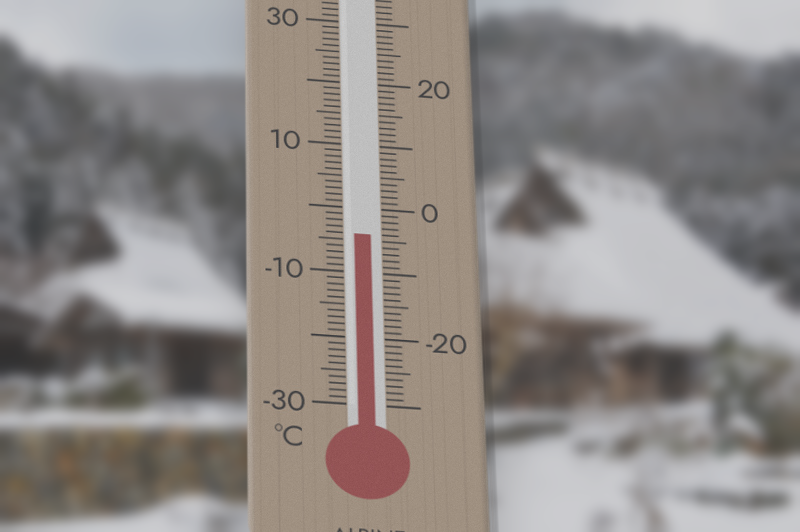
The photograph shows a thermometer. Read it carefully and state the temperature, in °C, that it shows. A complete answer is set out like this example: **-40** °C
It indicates **-4** °C
